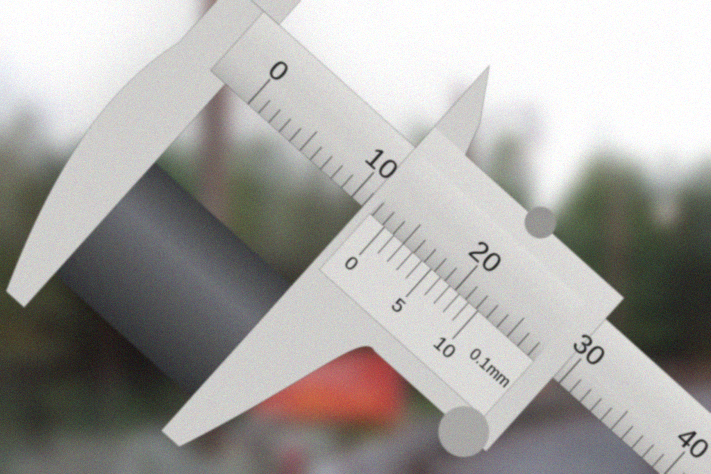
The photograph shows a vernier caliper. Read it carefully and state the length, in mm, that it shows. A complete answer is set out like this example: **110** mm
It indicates **13.2** mm
